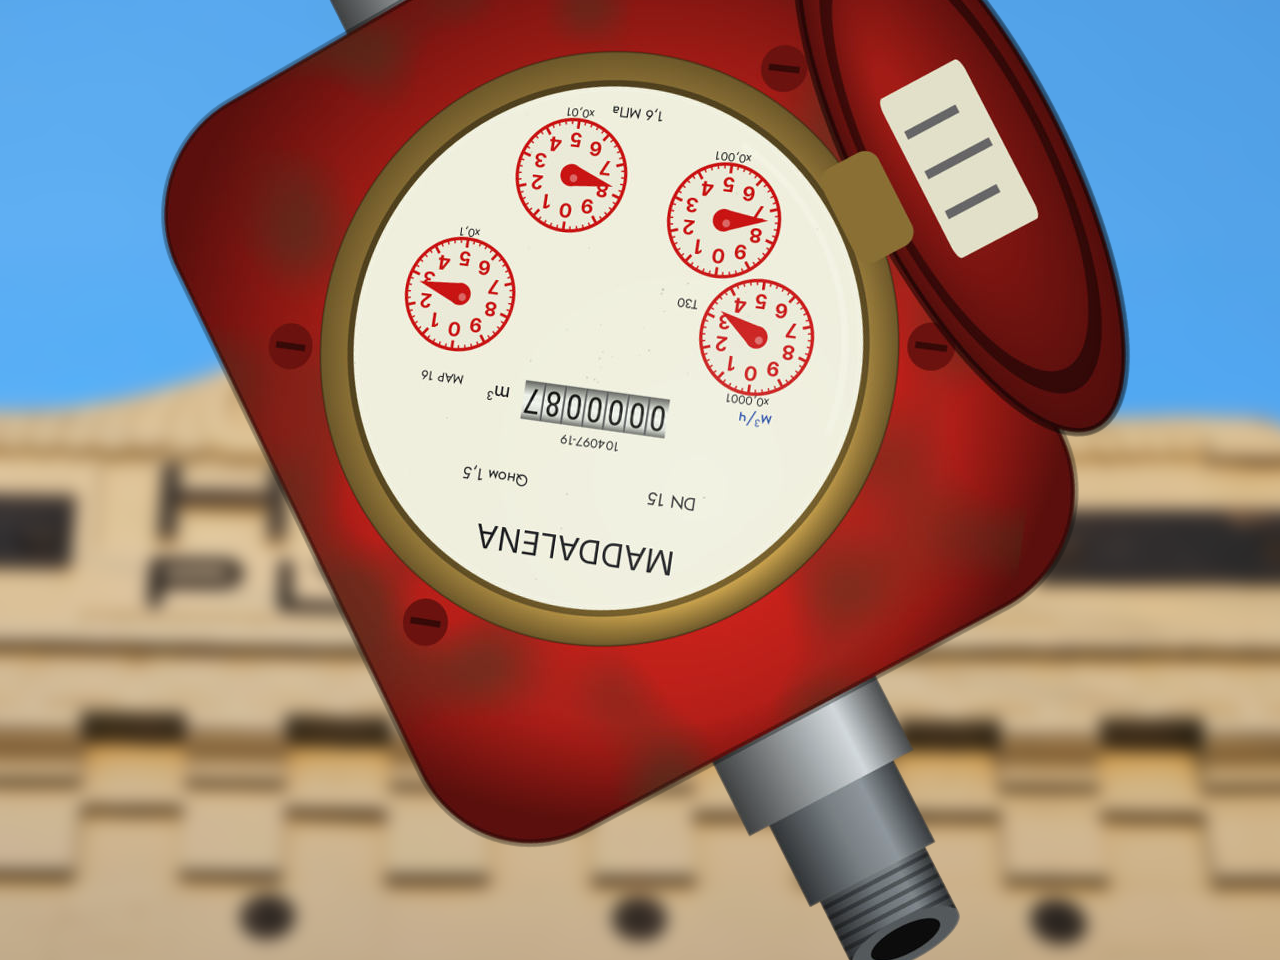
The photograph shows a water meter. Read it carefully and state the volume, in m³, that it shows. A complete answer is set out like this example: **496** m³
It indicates **87.2773** m³
